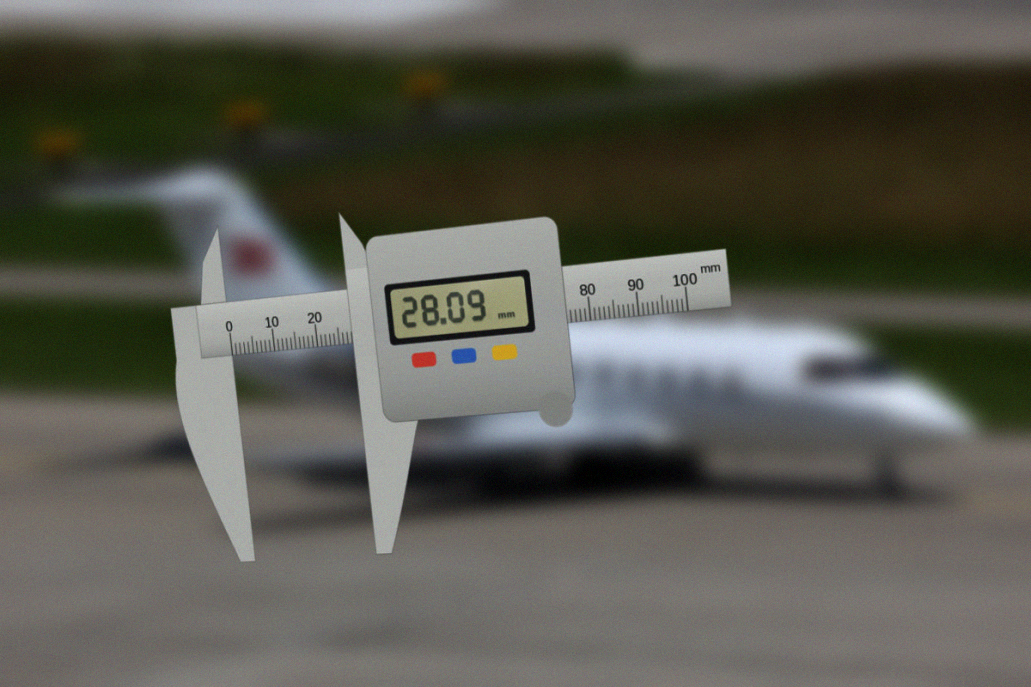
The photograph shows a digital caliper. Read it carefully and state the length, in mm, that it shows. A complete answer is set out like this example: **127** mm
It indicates **28.09** mm
